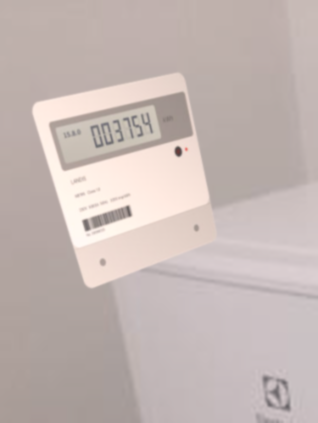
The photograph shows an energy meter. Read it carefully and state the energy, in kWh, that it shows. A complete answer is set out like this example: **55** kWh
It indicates **3754** kWh
